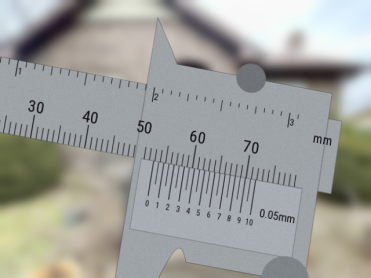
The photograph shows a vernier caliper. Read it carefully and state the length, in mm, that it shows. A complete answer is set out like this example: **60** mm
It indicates **52.8** mm
